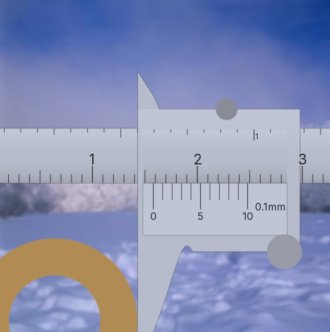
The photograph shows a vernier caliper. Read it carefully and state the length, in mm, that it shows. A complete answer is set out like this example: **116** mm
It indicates **15.8** mm
